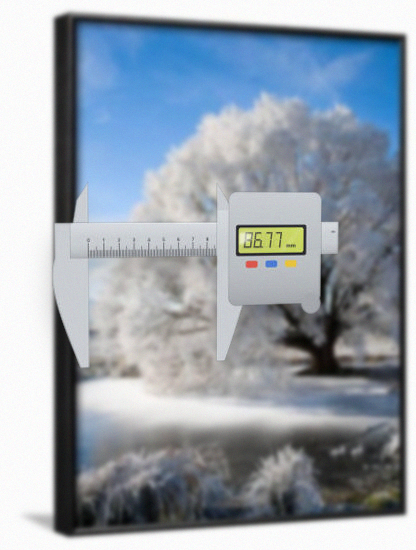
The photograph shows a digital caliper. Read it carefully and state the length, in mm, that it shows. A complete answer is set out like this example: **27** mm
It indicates **86.77** mm
